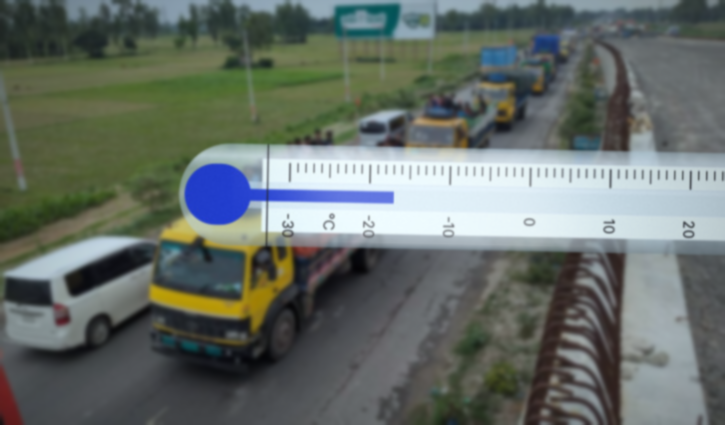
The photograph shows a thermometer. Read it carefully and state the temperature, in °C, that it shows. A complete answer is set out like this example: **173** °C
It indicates **-17** °C
